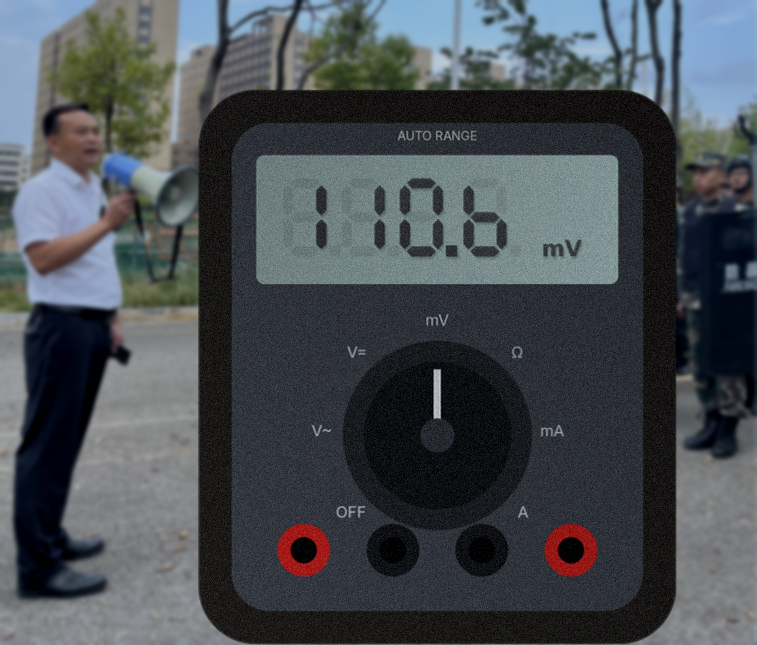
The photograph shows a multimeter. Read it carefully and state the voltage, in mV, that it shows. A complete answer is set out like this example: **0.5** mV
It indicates **110.6** mV
